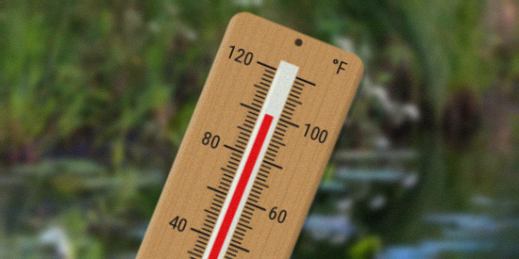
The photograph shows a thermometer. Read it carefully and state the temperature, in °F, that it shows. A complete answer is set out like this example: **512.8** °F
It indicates **100** °F
